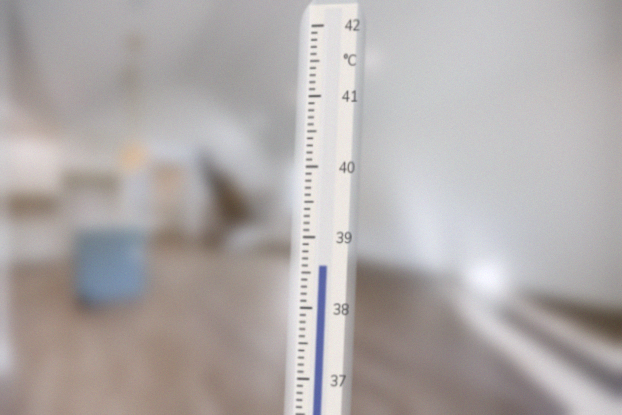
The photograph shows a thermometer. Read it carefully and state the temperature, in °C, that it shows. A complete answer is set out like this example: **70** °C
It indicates **38.6** °C
